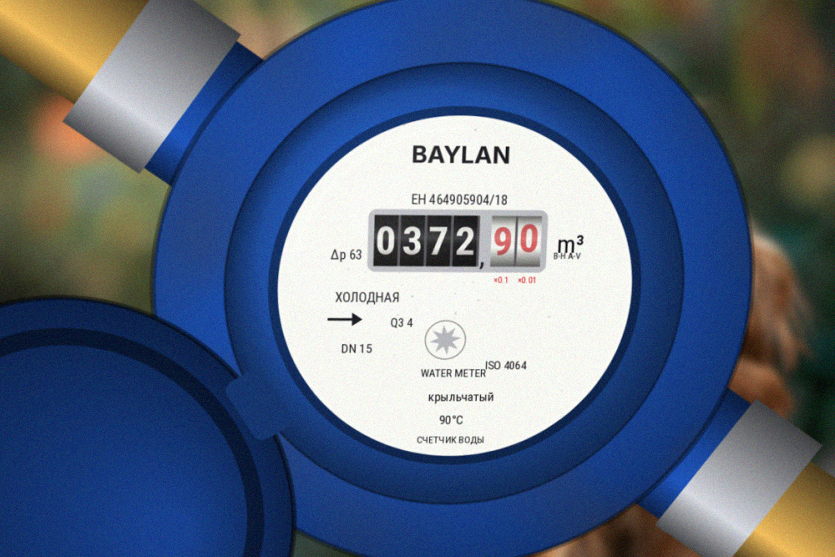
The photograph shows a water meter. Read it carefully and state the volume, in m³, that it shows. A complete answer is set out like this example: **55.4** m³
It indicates **372.90** m³
